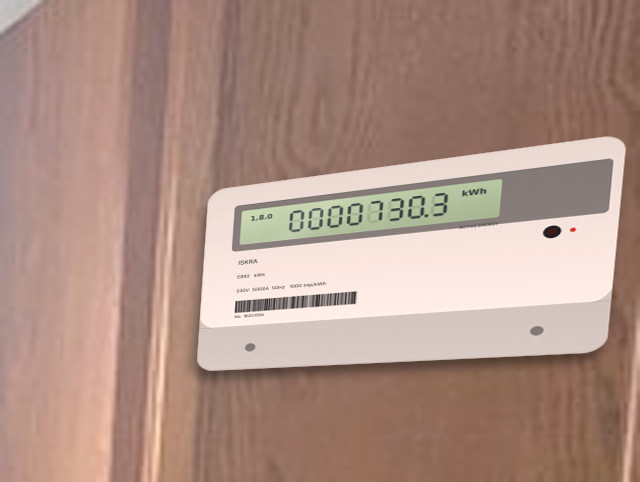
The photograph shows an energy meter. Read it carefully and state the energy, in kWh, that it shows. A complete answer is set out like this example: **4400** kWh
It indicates **730.3** kWh
